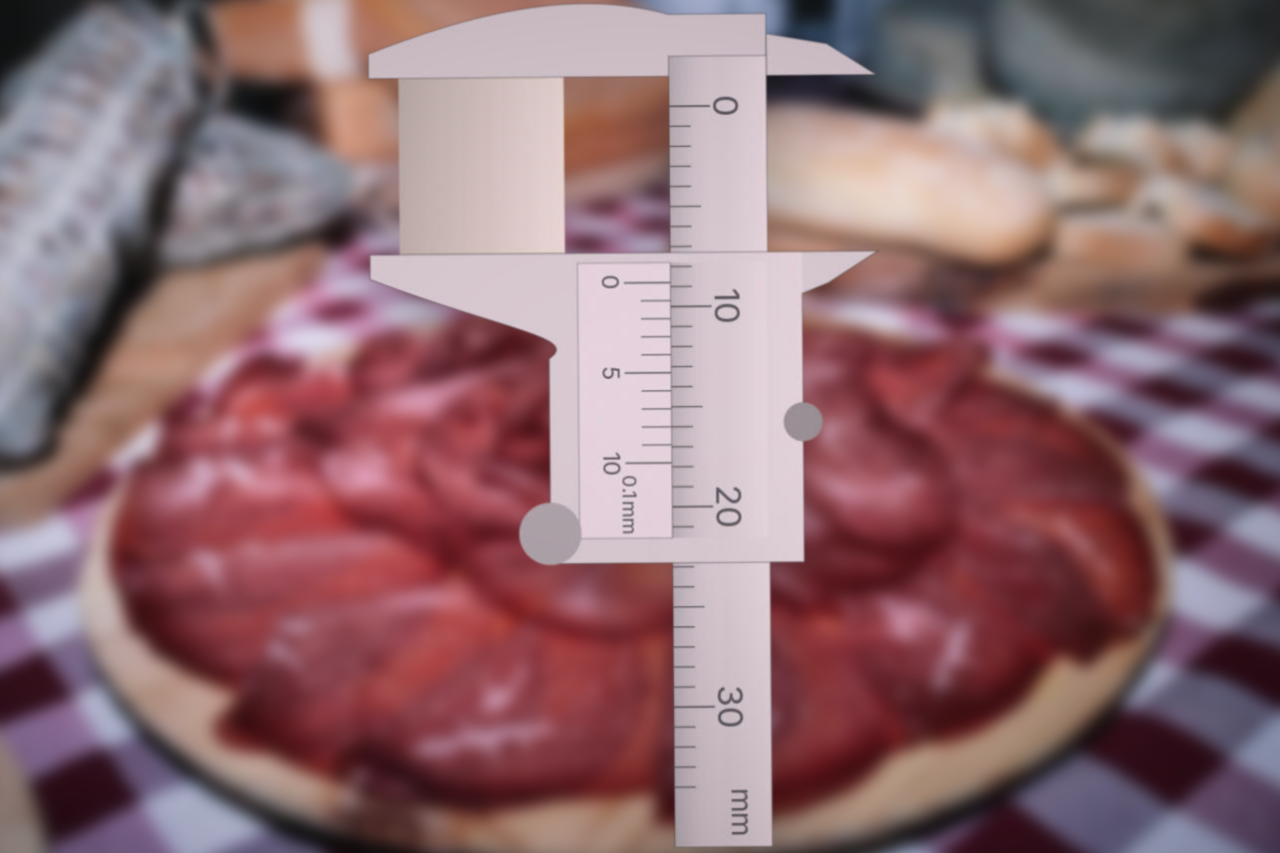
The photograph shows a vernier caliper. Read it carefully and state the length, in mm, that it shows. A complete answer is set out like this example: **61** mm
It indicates **8.8** mm
